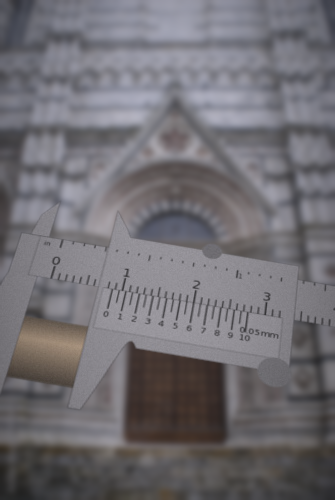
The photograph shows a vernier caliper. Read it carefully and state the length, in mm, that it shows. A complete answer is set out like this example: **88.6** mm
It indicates **8.6** mm
